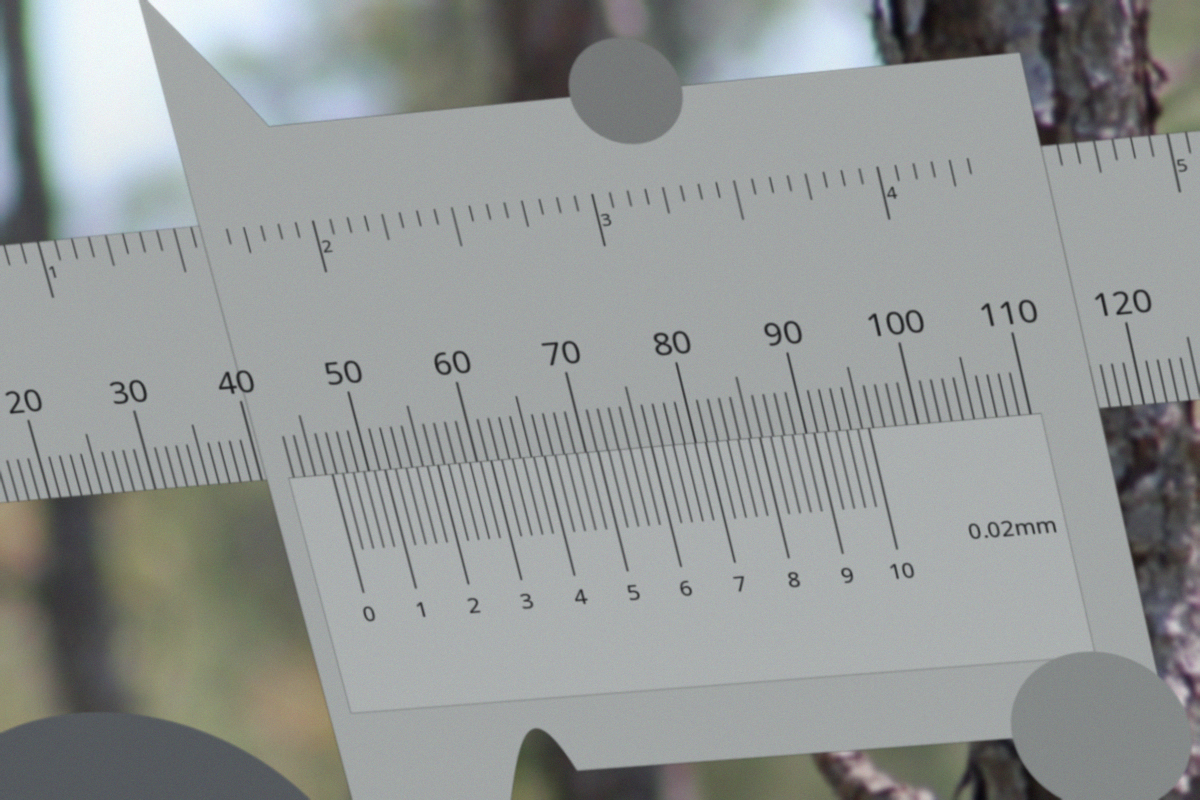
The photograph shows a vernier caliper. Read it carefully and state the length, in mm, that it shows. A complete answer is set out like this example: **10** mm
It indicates **46.6** mm
